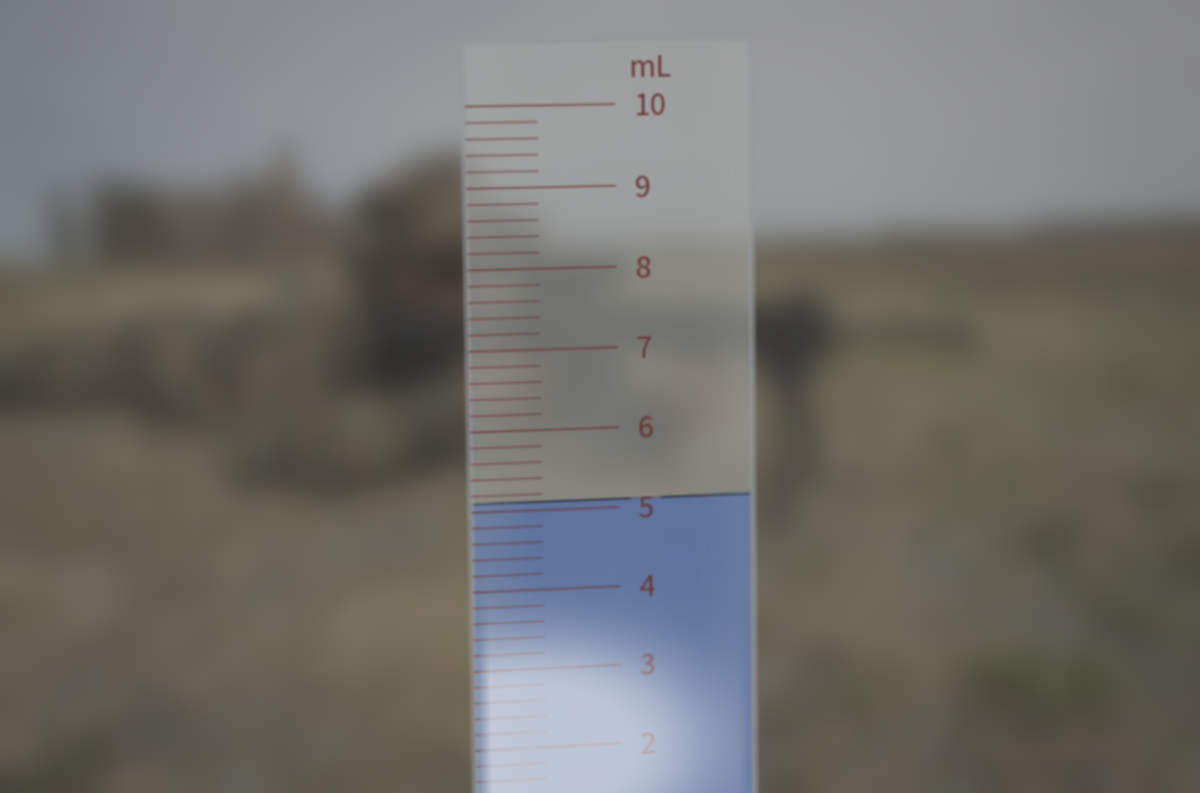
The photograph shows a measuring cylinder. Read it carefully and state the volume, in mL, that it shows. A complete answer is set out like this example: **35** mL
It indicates **5.1** mL
